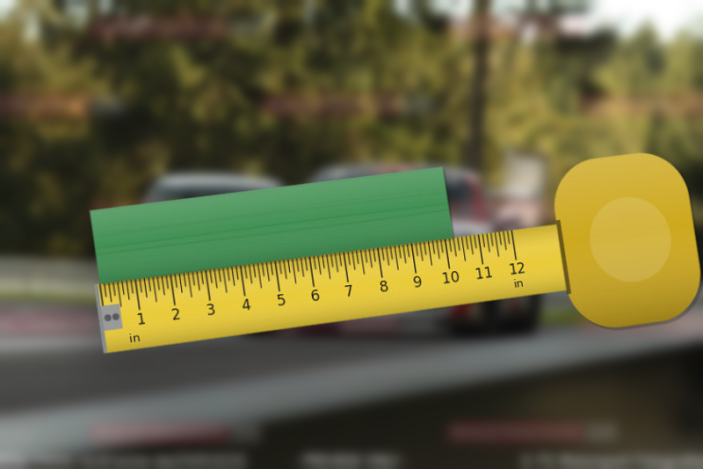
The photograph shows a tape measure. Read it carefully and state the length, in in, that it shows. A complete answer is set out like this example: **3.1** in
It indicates **10.25** in
